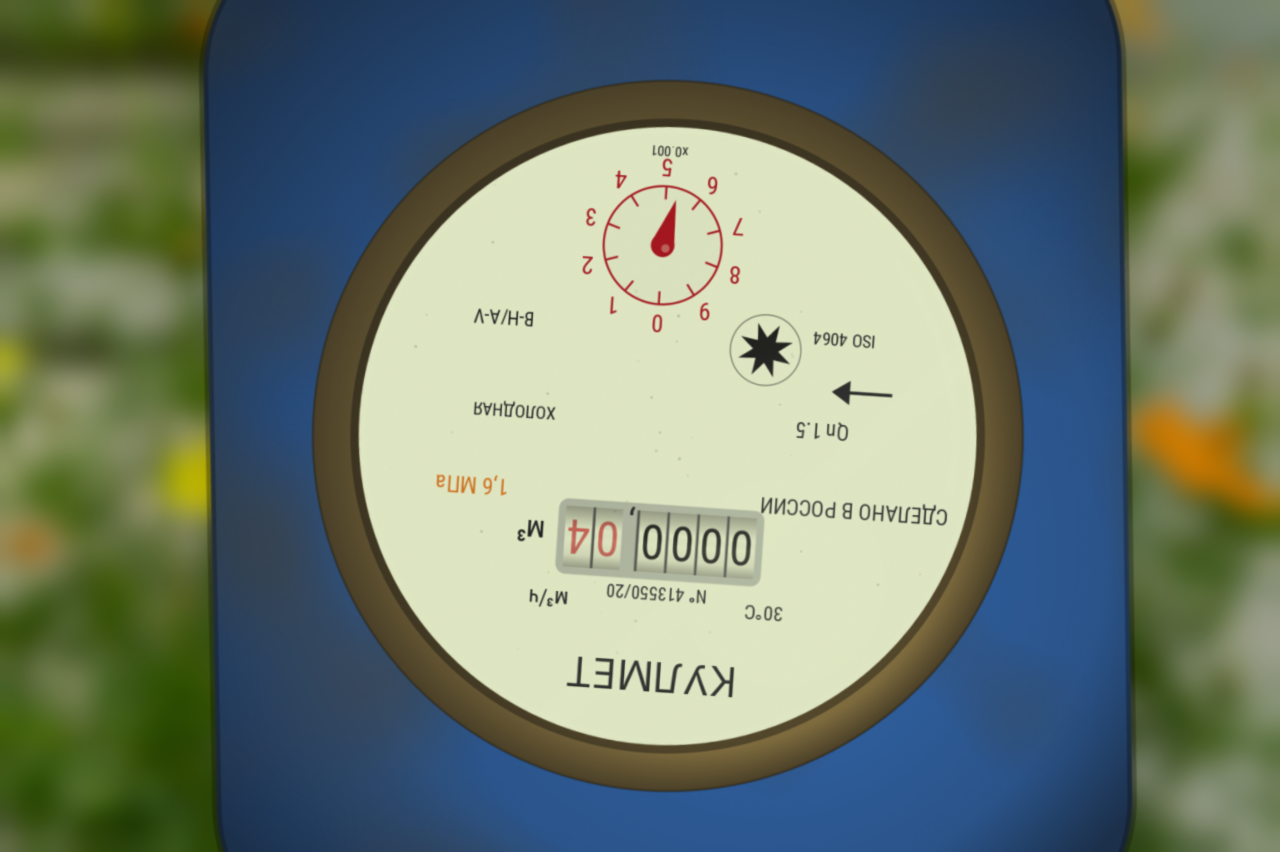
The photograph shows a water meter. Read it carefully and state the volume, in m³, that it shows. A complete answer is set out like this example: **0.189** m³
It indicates **0.045** m³
